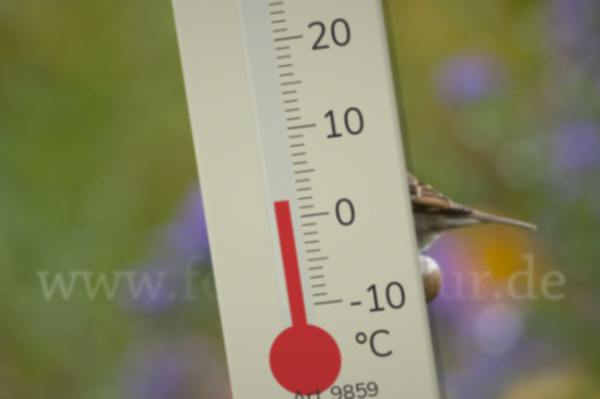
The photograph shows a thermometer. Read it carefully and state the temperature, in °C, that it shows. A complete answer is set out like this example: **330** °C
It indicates **2** °C
